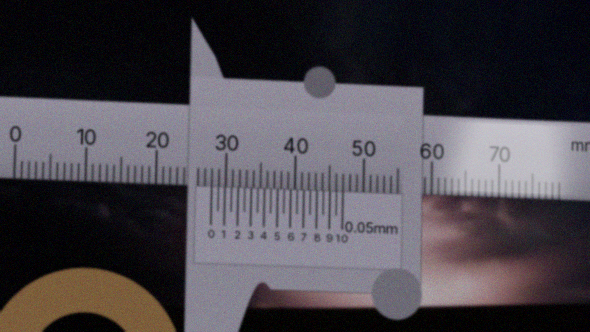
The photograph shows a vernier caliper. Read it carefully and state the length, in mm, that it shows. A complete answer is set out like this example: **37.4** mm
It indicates **28.0** mm
